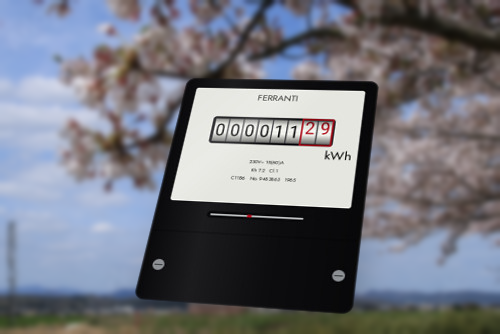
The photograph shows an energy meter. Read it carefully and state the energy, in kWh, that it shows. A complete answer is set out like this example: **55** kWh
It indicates **11.29** kWh
